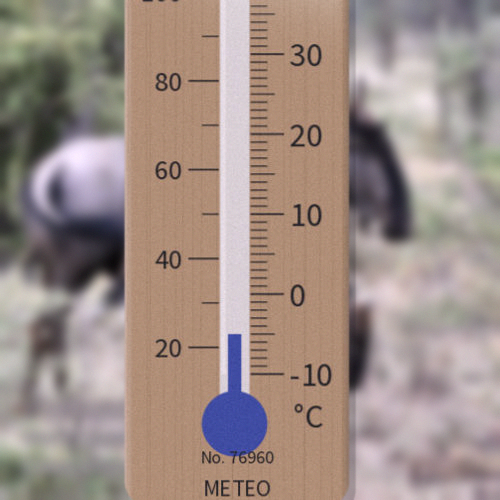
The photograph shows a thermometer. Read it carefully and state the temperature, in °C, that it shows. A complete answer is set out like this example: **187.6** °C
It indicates **-5** °C
